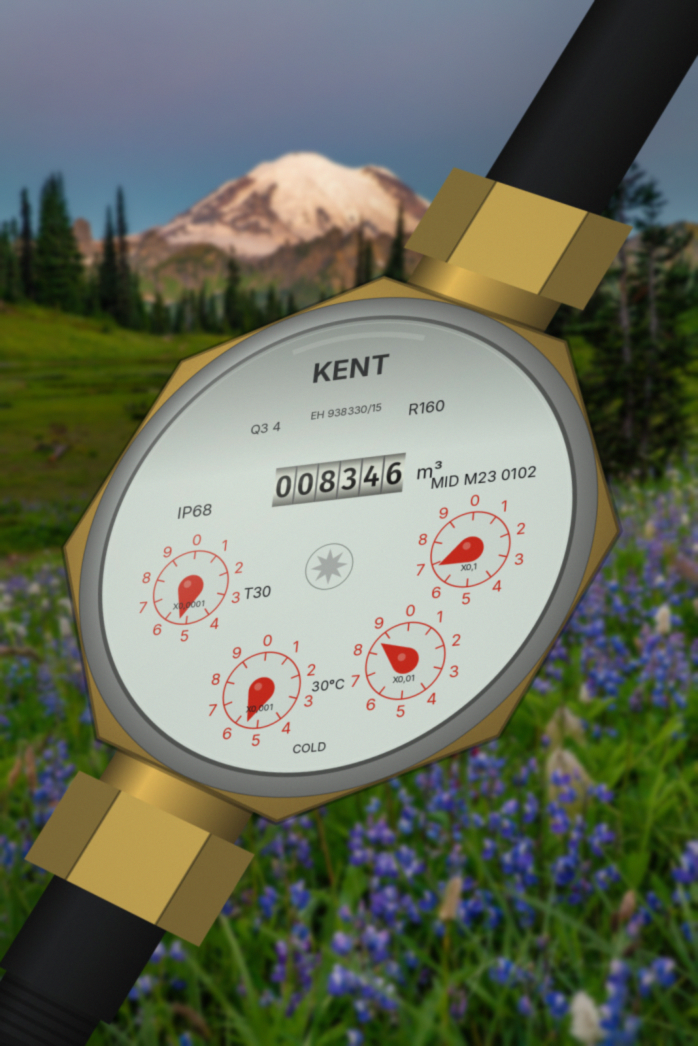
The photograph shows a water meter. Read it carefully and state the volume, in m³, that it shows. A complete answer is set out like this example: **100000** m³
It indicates **8346.6855** m³
